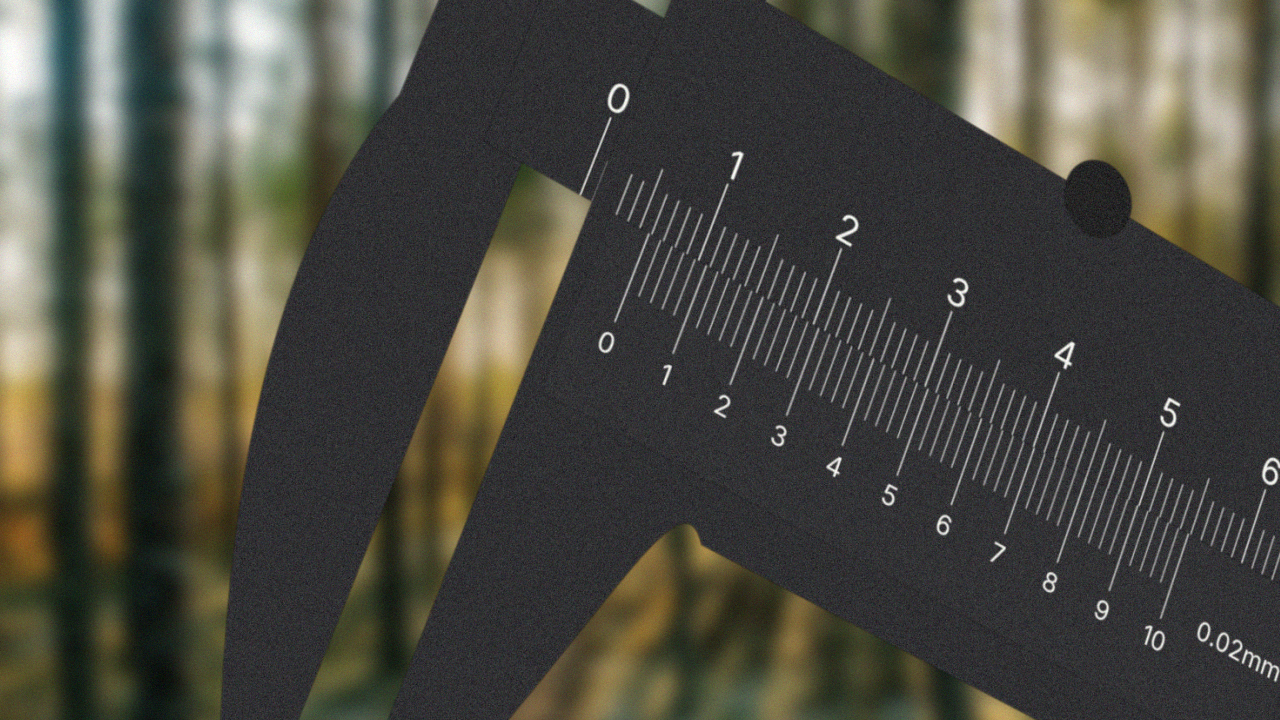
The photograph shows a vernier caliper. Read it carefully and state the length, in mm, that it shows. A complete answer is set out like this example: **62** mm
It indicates **5.8** mm
